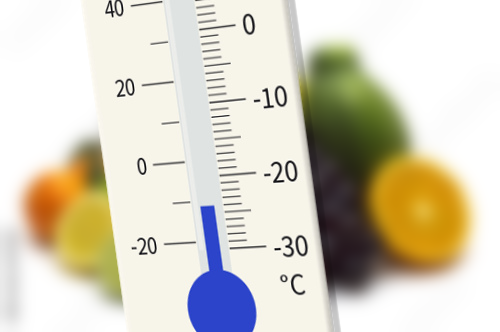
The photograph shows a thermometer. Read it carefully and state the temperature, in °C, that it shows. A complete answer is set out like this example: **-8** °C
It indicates **-24** °C
